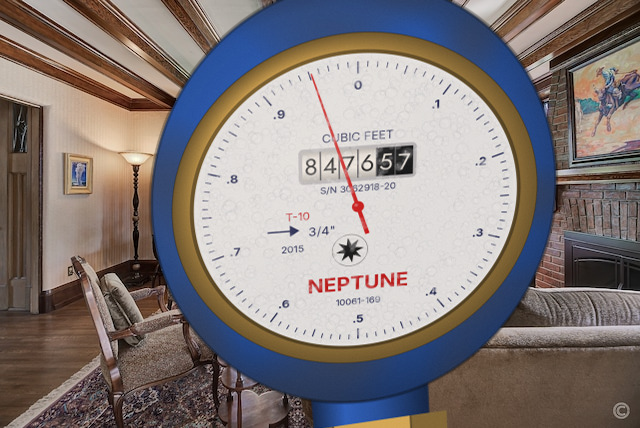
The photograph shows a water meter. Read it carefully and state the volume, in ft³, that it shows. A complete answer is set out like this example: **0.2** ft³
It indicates **847656.95** ft³
